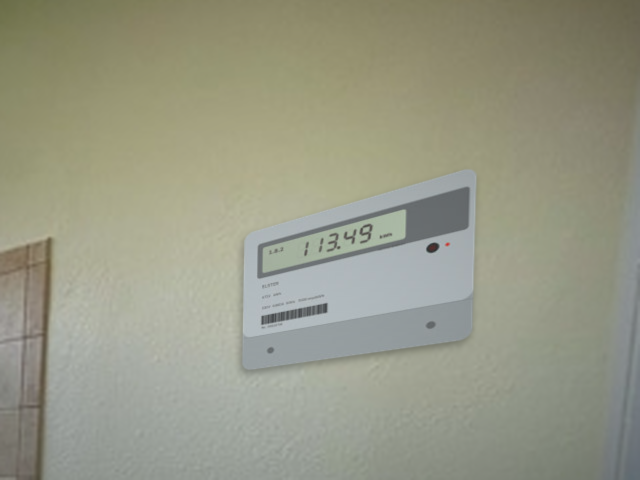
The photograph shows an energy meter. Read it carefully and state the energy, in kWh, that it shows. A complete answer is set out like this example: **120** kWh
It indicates **113.49** kWh
